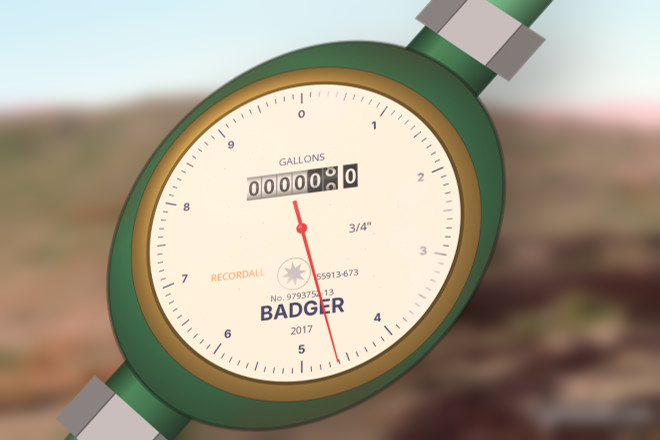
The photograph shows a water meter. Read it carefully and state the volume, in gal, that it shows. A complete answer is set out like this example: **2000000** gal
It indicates **84.6** gal
